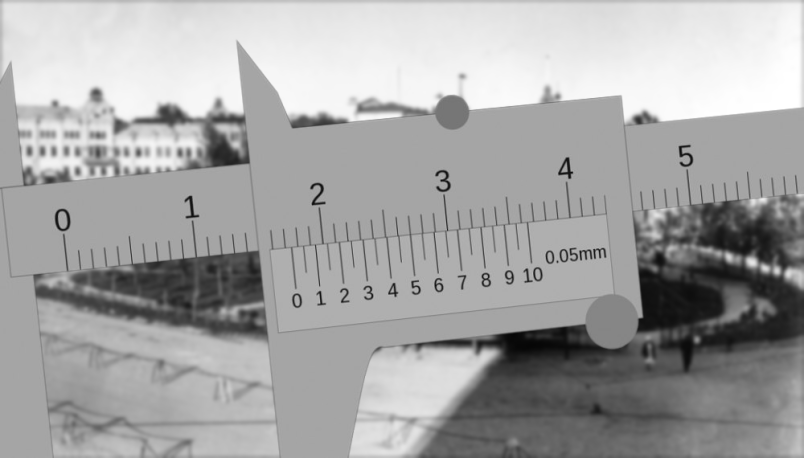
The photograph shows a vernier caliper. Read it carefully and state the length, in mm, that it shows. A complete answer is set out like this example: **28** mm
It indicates **17.5** mm
